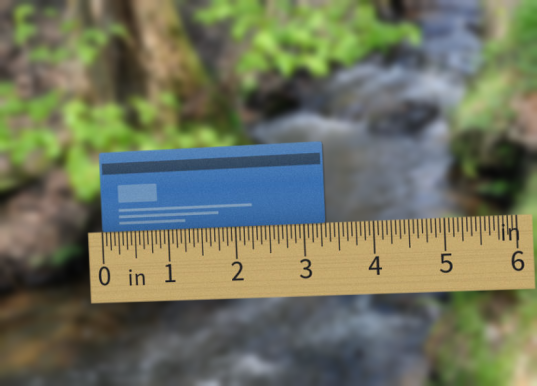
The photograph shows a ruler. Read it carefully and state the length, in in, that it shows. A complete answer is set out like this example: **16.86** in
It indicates **3.3125** in
